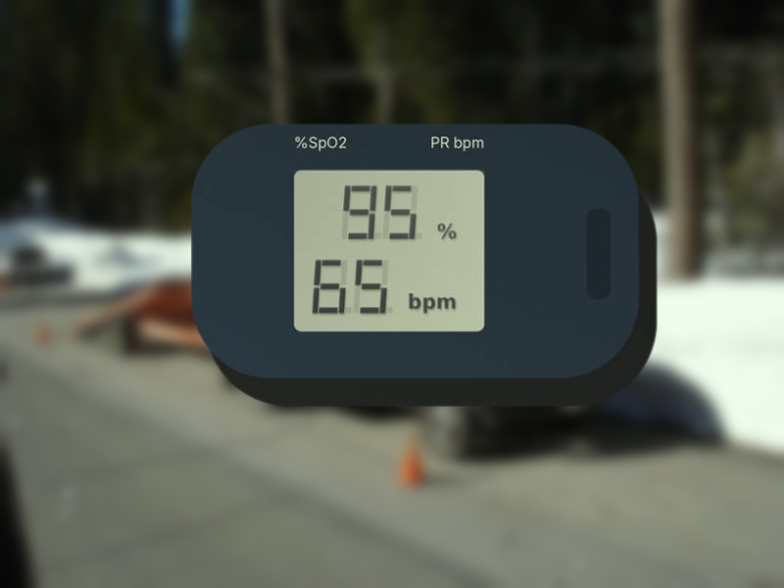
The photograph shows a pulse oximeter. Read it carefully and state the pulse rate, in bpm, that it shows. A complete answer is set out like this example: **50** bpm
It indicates **65** bpm
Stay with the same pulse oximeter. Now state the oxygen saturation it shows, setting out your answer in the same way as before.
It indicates **95** %
